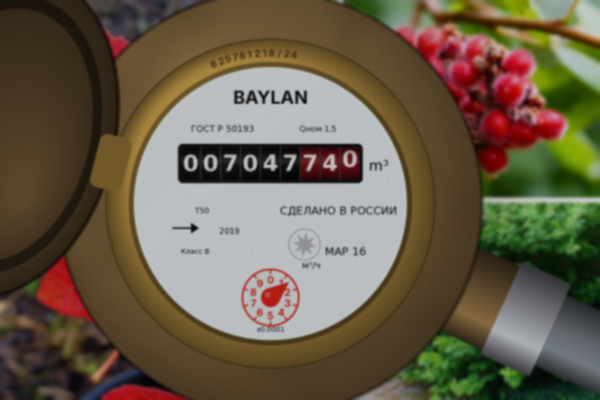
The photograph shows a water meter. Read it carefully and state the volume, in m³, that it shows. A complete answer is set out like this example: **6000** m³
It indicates **7047.7401** m³
